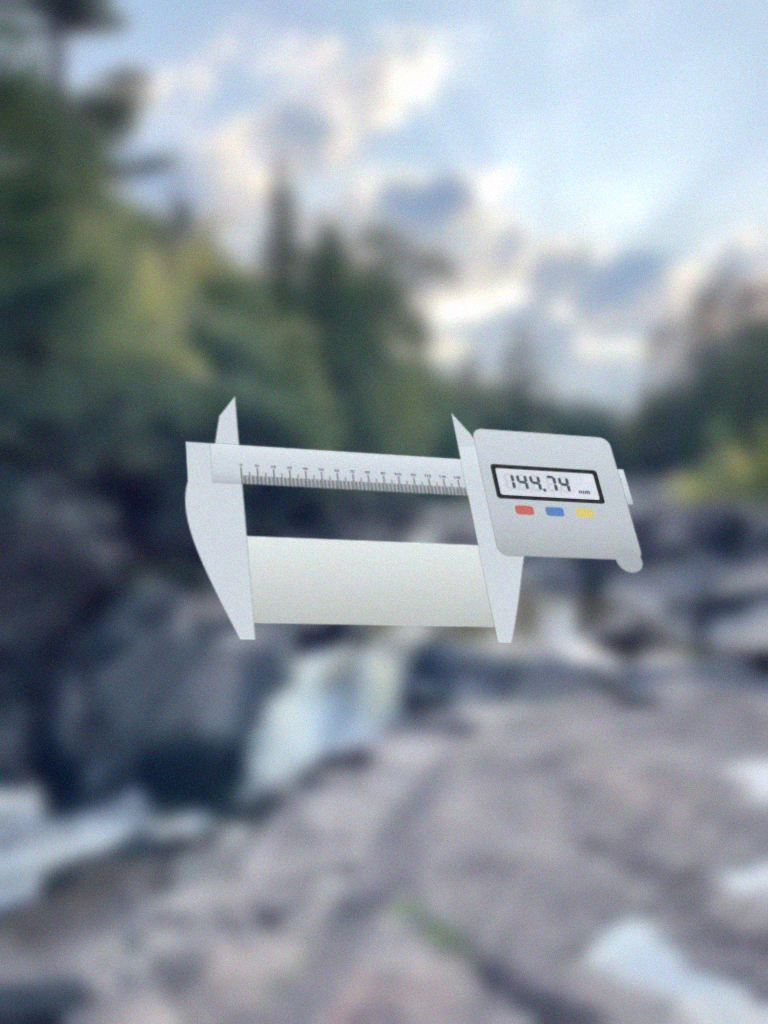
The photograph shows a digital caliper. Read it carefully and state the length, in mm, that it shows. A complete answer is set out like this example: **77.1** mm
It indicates **144.74** mm
